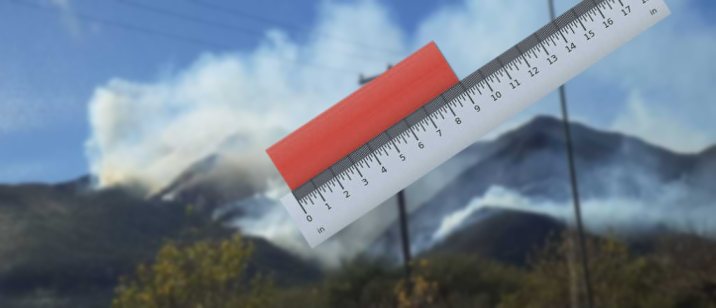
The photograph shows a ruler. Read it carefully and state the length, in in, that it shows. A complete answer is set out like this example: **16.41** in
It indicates **9** in
